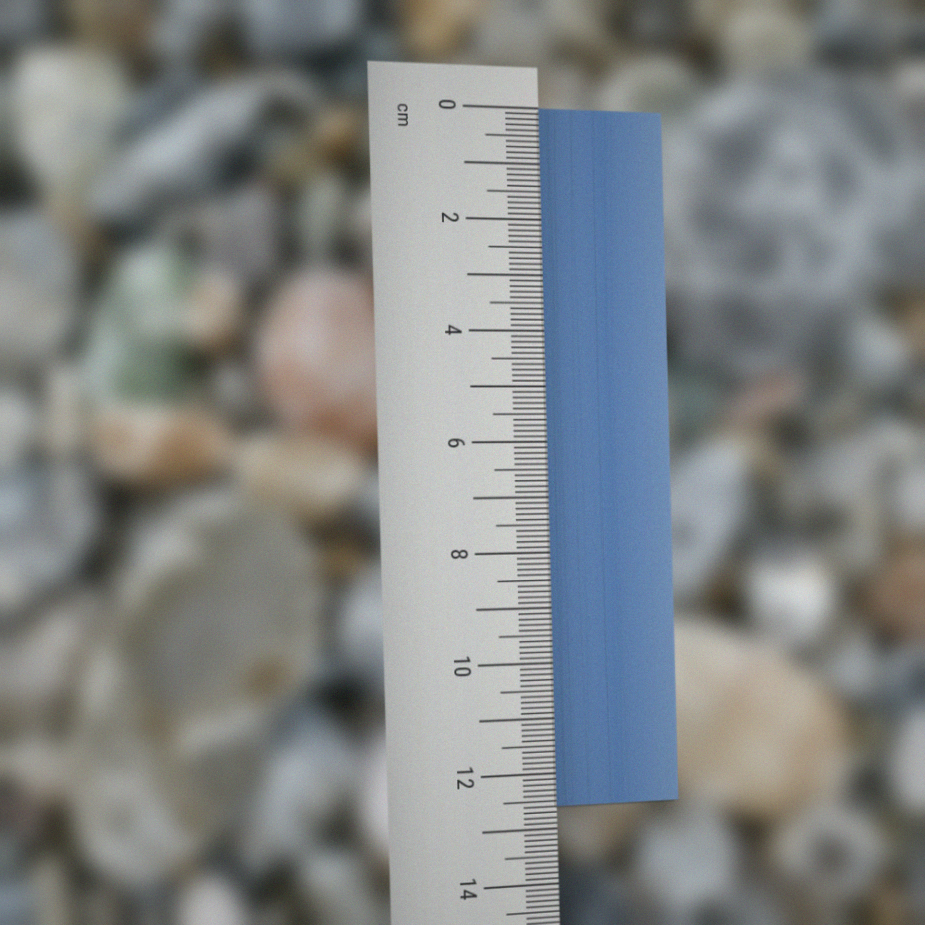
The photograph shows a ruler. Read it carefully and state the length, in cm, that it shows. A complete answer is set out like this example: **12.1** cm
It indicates **12.6** cm
